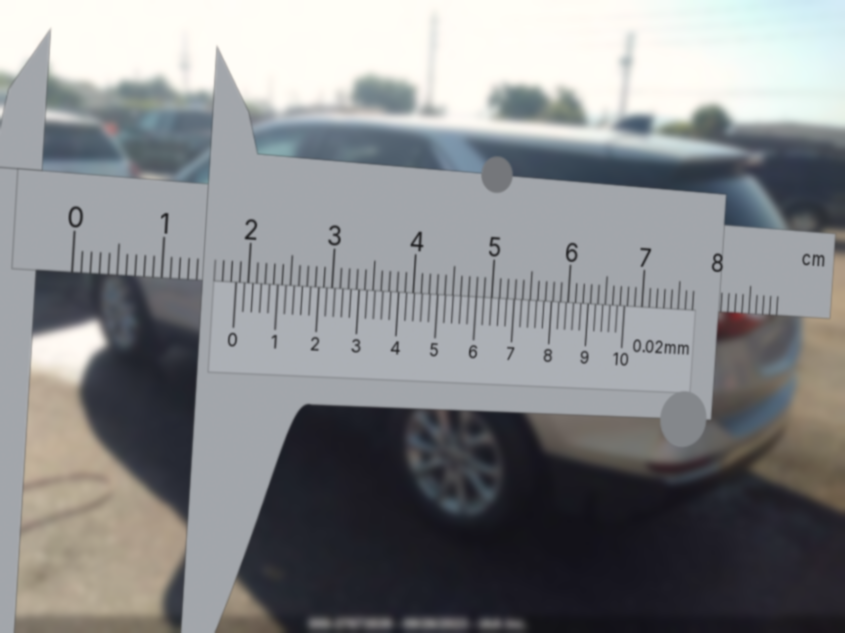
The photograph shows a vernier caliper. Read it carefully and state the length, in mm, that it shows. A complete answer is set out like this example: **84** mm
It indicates **18.6** mm
